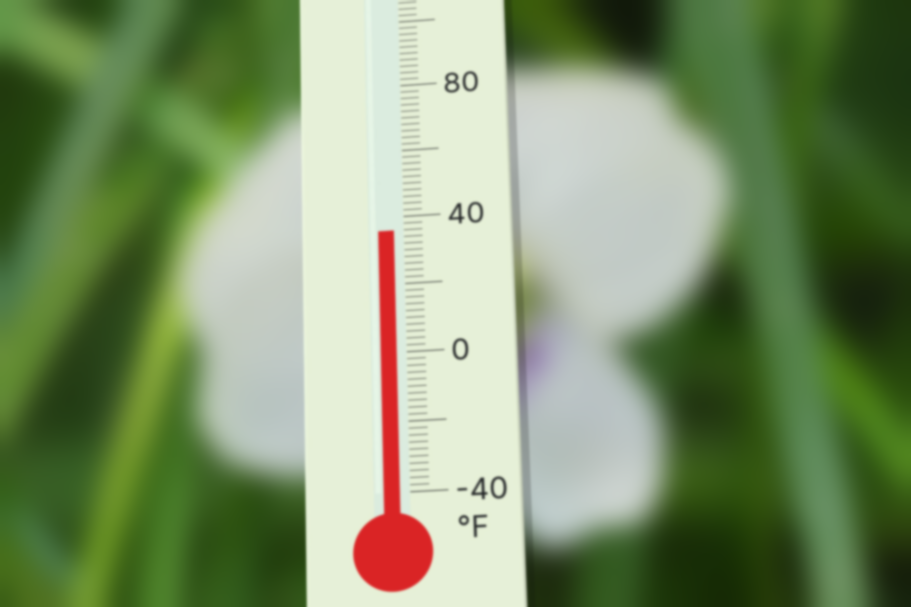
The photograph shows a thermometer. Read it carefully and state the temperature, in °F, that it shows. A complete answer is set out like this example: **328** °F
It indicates **36** °F
